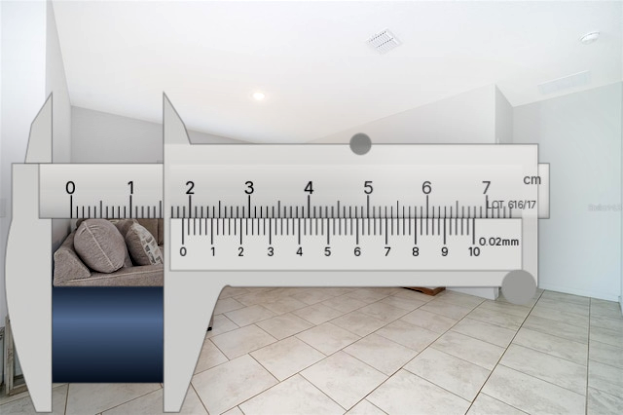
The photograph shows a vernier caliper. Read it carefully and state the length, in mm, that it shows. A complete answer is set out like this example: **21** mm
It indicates **18.8** mm
